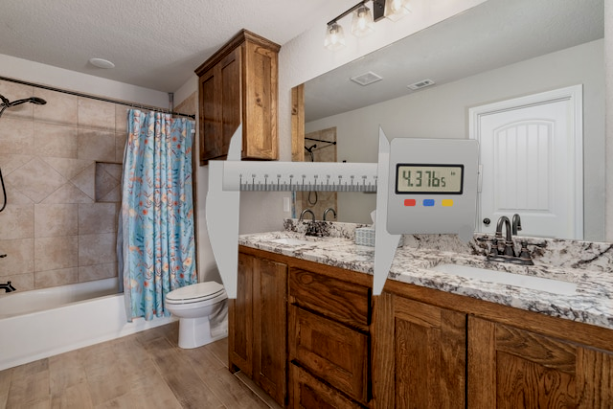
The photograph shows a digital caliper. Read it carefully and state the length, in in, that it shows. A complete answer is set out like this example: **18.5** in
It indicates **4.3765** in
